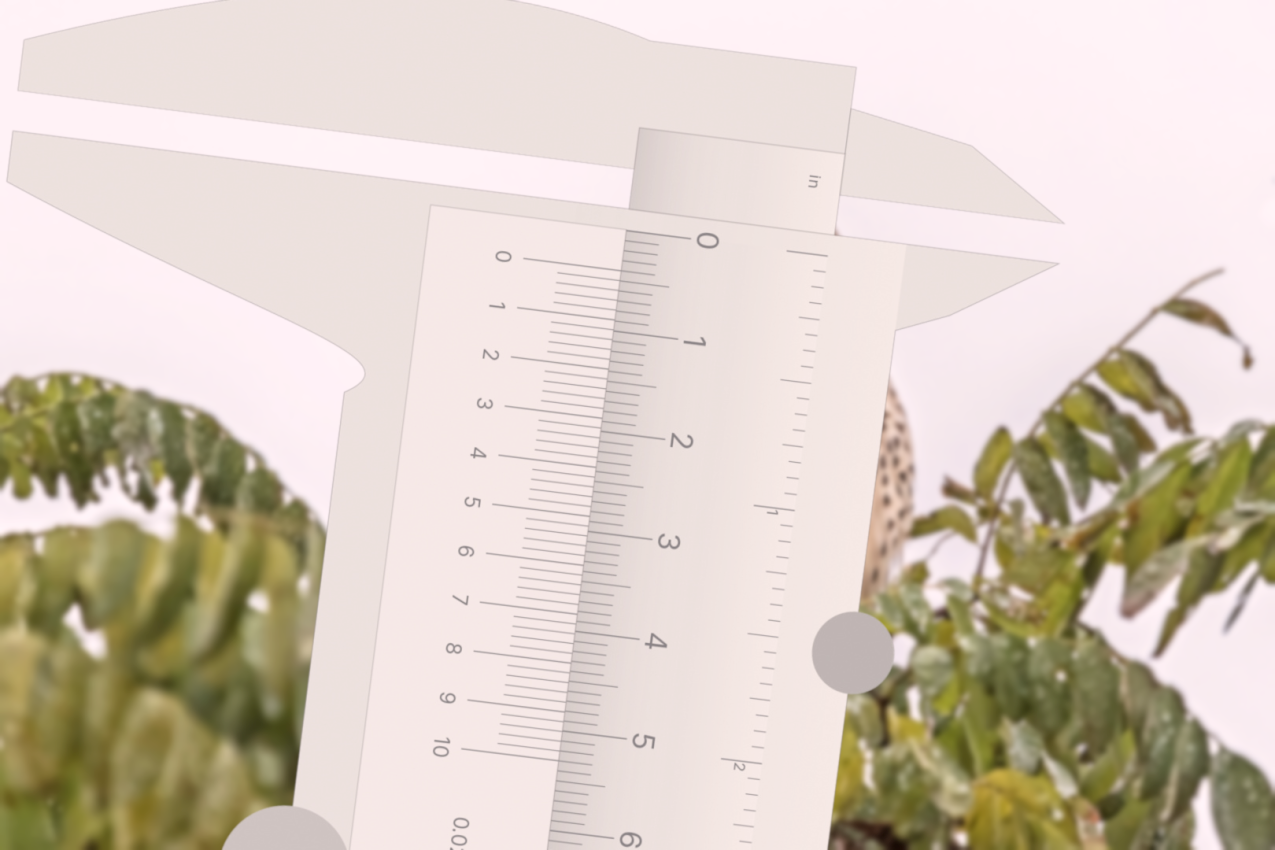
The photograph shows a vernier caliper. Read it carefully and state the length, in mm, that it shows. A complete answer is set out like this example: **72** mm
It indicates **4.0** mm
